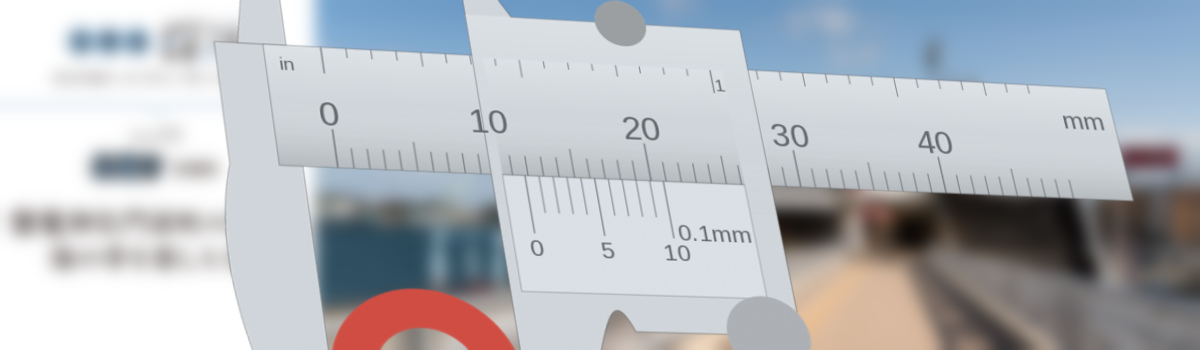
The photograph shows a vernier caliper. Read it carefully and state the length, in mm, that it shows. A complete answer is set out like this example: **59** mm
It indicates **11.8** mm
